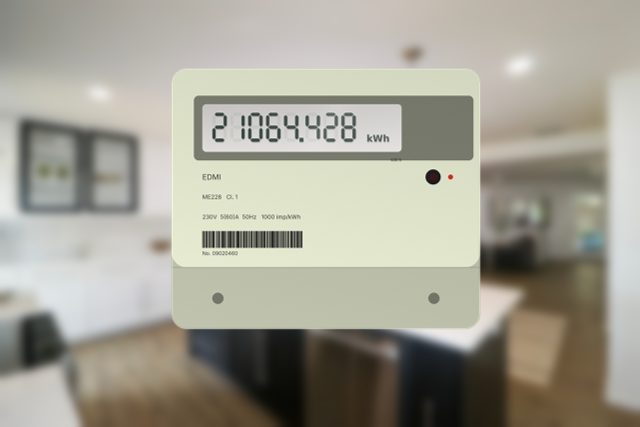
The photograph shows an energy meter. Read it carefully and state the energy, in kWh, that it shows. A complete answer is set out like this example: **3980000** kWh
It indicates **21064.428** kWh
